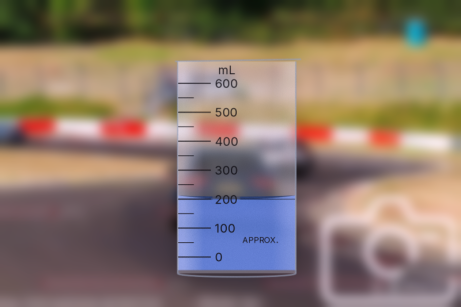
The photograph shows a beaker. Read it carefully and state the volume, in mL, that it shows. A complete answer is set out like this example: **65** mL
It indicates **200** mL
